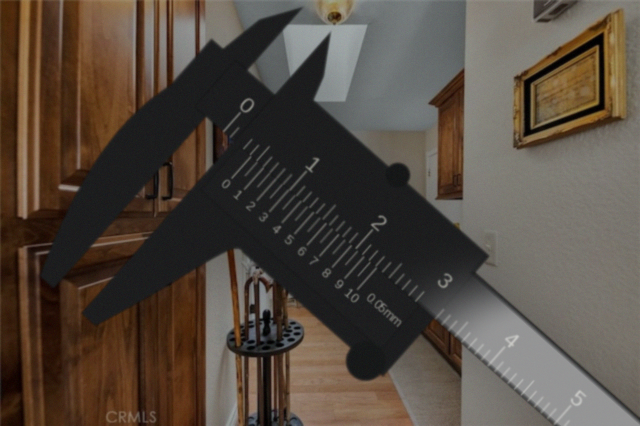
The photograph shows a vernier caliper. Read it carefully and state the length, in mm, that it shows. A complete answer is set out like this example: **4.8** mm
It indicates **4.2** mm
